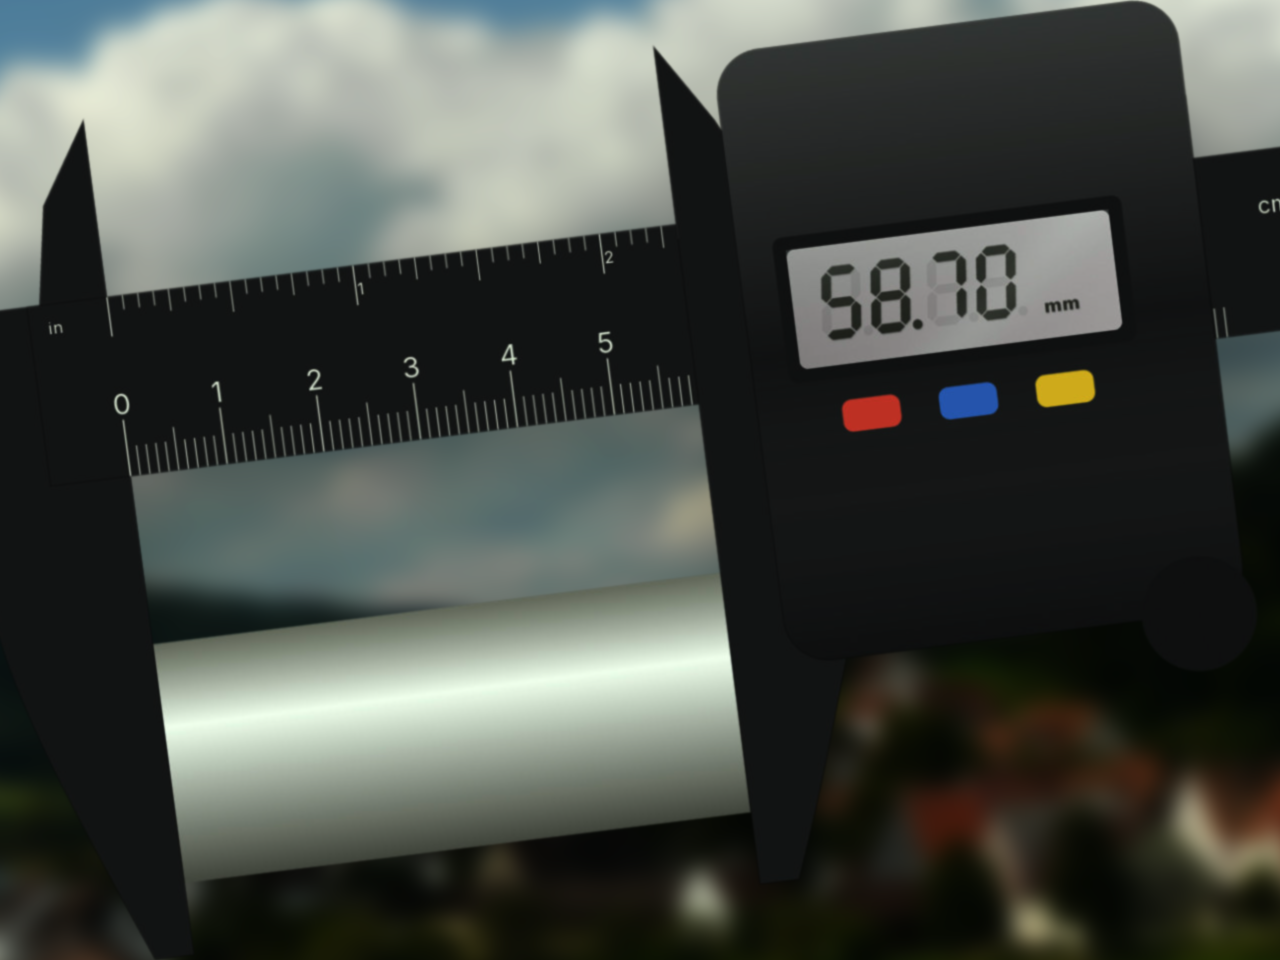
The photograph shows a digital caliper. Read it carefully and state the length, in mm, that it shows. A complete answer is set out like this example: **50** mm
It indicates **58.70** mm
